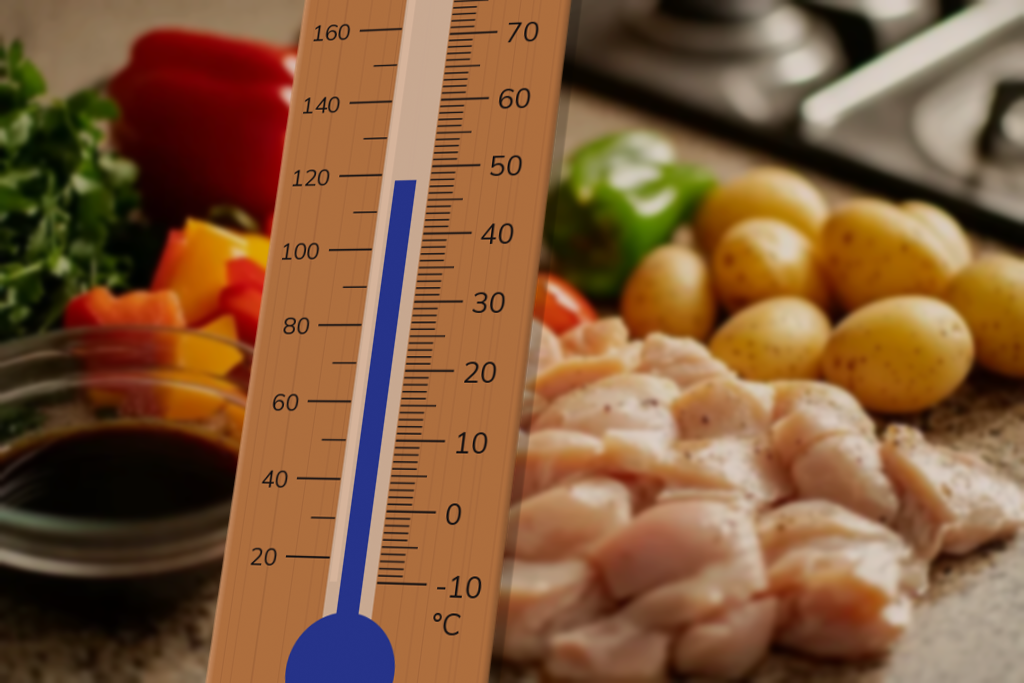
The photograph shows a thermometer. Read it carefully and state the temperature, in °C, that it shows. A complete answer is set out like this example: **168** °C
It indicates **48** °C
